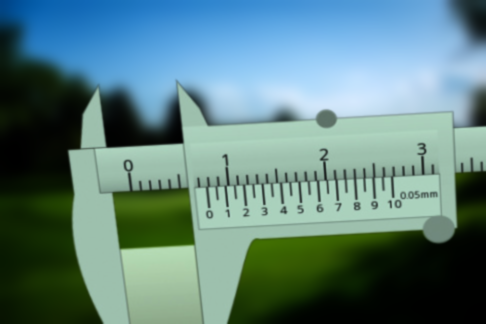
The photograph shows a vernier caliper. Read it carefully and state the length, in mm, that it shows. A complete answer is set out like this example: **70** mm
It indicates **7.8** mm
